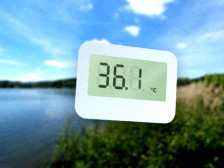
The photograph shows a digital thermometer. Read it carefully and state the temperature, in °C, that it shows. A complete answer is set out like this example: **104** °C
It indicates **36.1** °C
